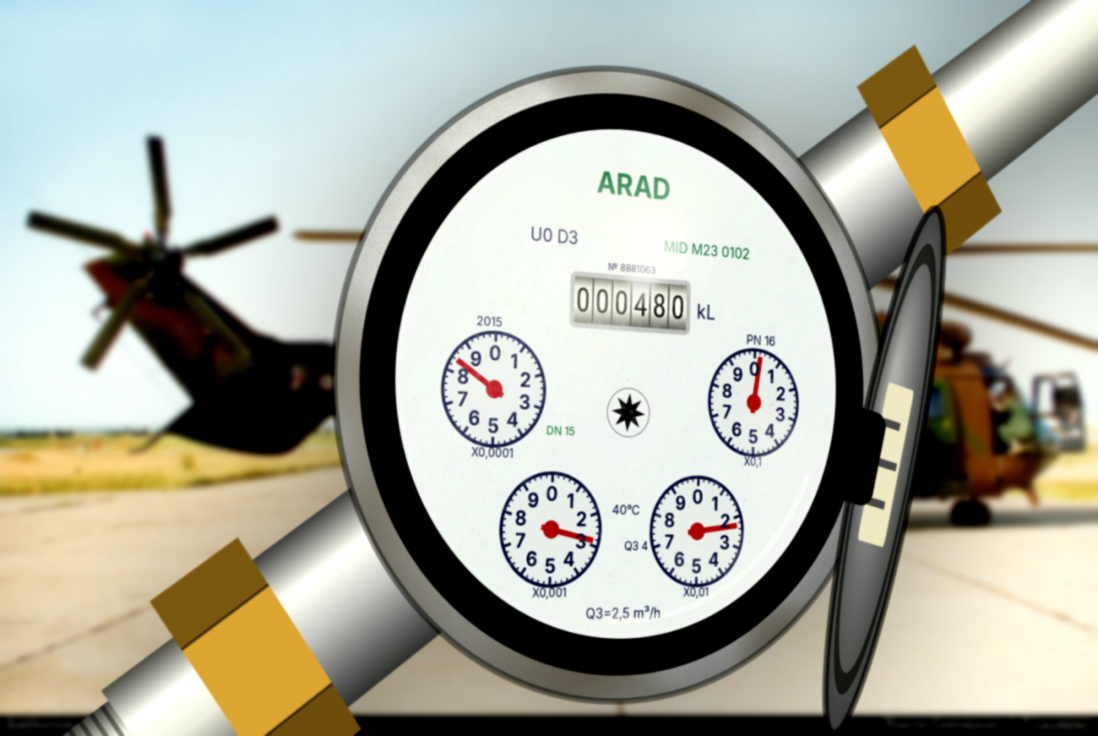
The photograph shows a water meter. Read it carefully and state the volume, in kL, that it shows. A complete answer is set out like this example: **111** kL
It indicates **480.0228** kL
